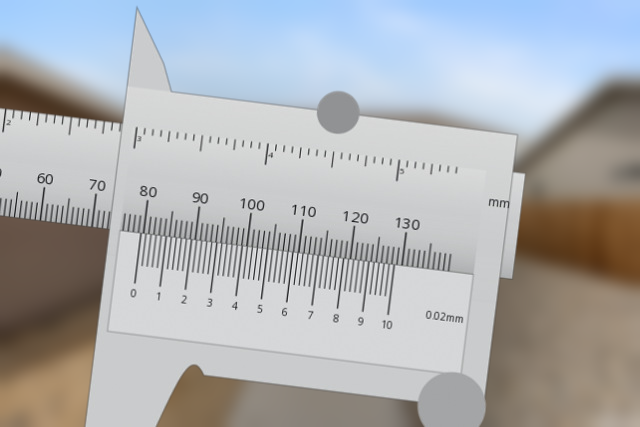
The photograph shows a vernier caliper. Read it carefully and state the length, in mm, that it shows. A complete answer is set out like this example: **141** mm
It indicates **79.5** mm
